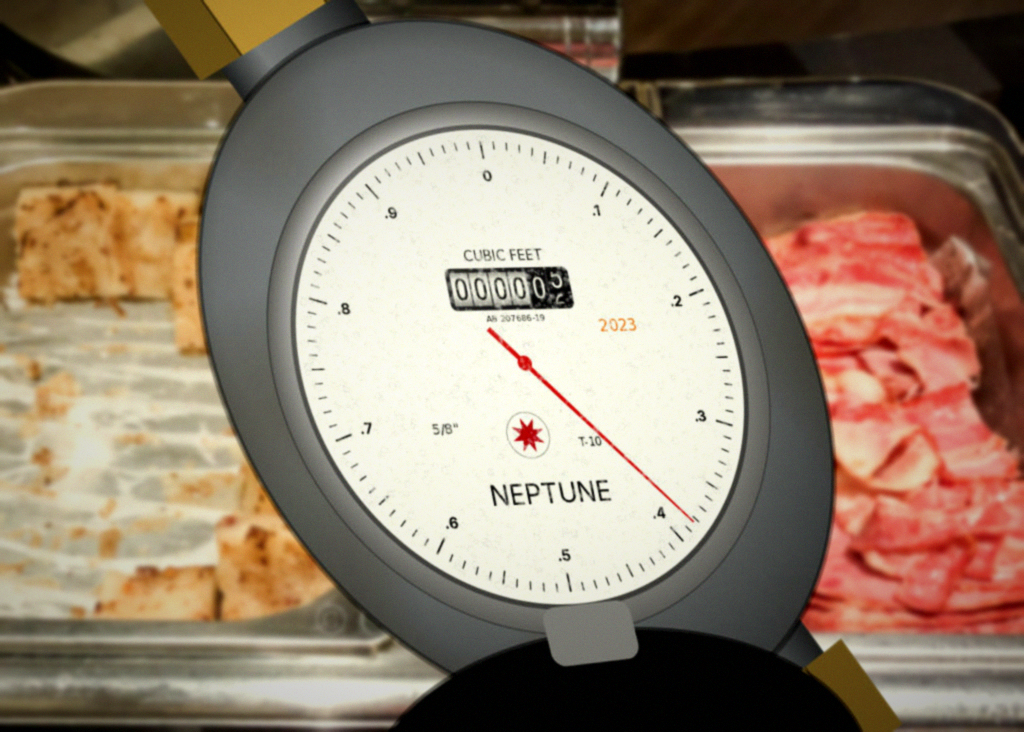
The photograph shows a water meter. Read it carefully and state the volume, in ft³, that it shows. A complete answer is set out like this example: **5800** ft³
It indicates **5.38** ft³
